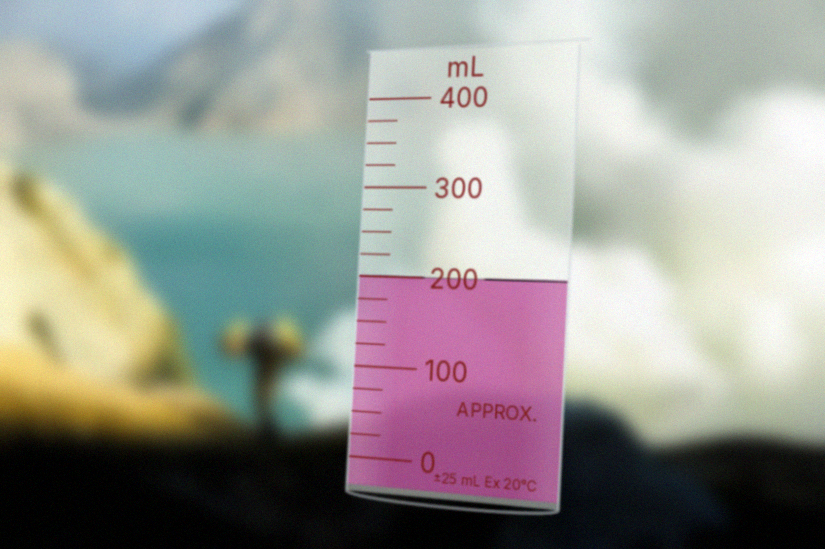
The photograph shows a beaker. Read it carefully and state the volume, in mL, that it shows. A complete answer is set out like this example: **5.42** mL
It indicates **200** mL
